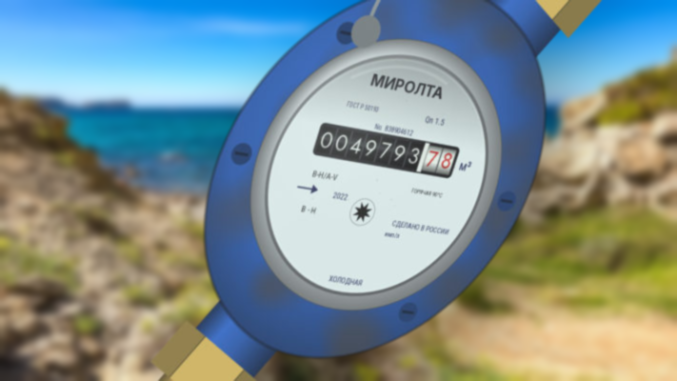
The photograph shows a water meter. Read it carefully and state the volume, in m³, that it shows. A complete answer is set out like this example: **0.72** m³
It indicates **49793.78** m³
